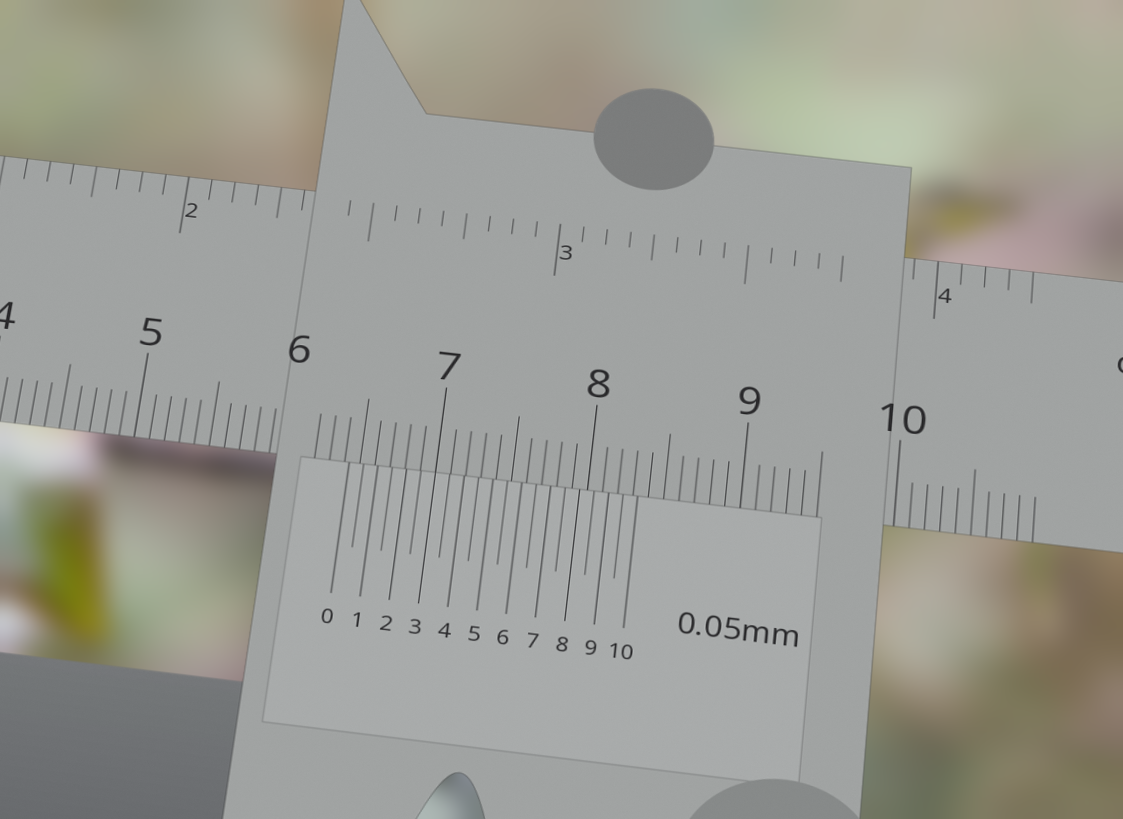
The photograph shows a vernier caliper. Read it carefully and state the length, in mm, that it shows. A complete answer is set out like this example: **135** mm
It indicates **64.3** mm
